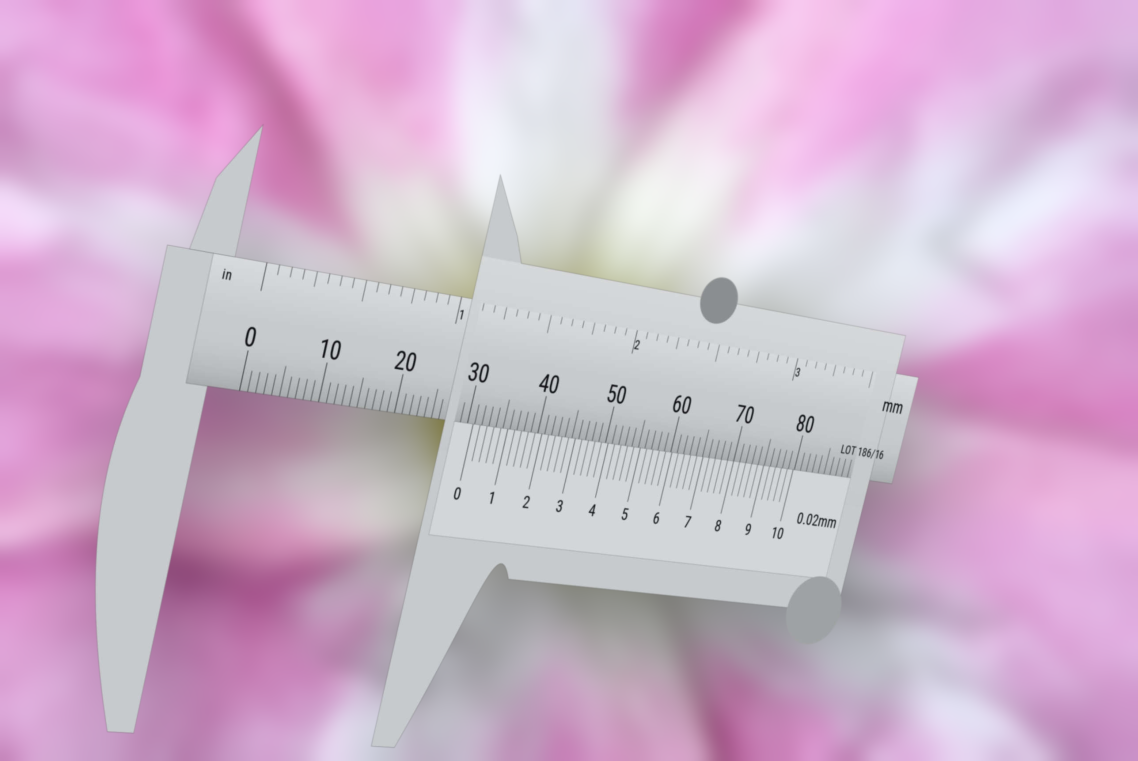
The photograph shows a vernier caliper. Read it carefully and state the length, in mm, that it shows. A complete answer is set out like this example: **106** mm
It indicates **30.8** mm
